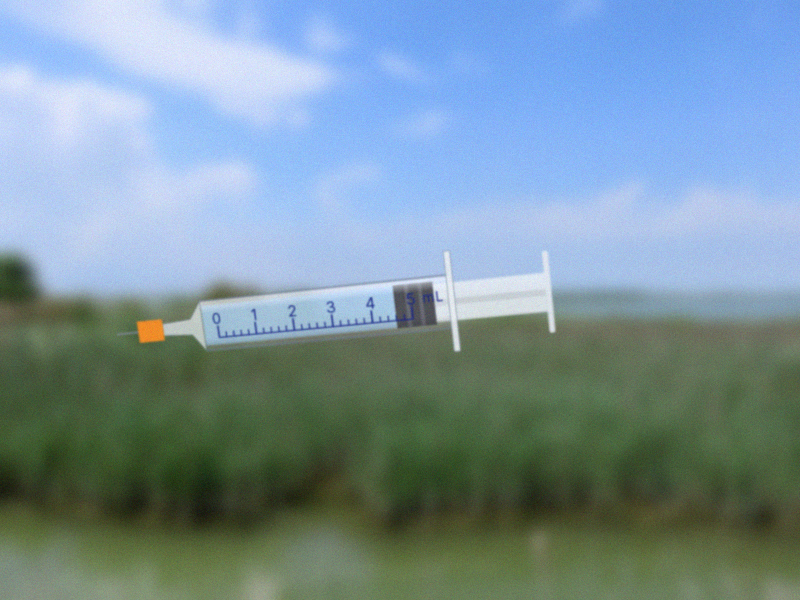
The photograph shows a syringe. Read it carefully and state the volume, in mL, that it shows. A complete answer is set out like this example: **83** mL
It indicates **4.6** mL
